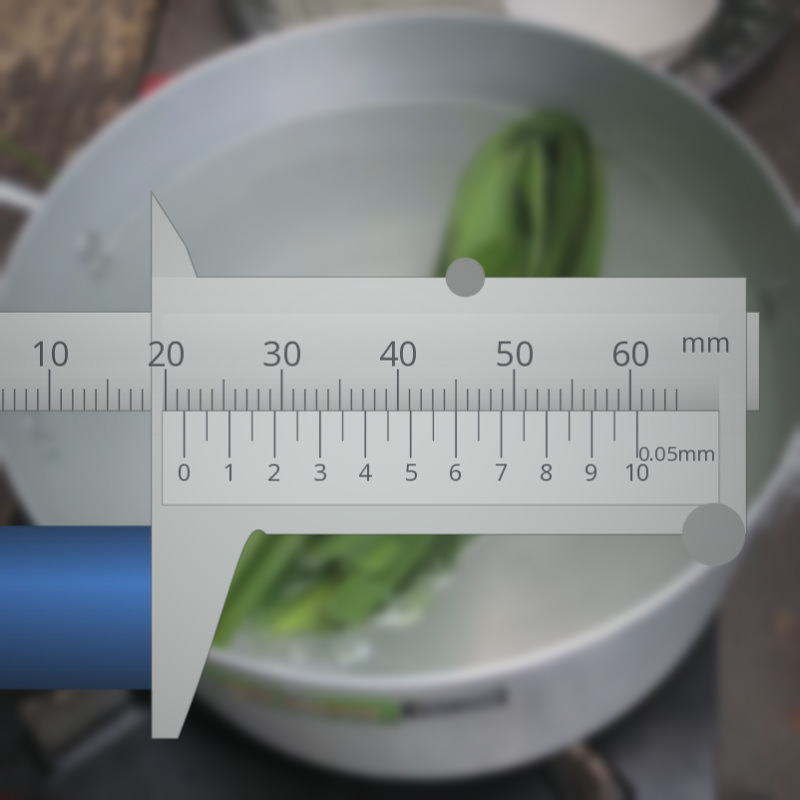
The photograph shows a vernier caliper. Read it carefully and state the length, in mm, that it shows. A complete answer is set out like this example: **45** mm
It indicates **21.6** mm
